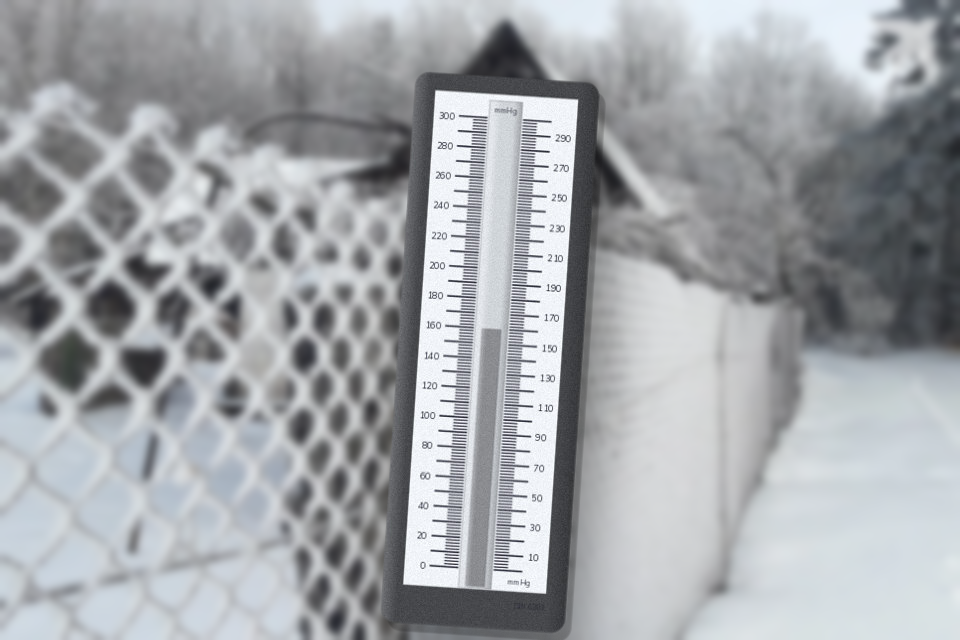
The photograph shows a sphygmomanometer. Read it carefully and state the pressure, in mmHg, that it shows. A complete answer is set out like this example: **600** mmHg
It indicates **160** mmHg
